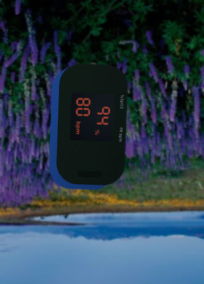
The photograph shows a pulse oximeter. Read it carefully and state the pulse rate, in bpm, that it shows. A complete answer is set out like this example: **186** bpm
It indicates **80** bpm
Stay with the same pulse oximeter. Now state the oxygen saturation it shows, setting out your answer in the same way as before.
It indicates **94** %
